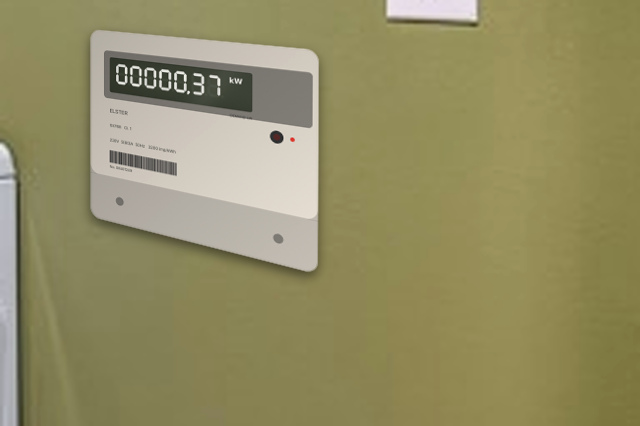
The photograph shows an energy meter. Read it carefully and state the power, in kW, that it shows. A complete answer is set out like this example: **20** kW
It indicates **0.37** kW
